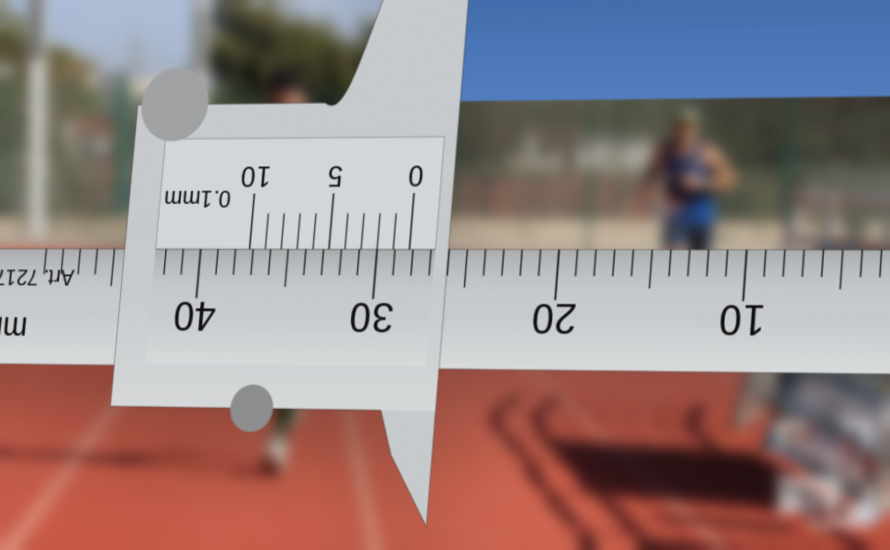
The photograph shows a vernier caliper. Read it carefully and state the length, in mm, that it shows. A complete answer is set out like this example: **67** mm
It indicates **28.2** mm
